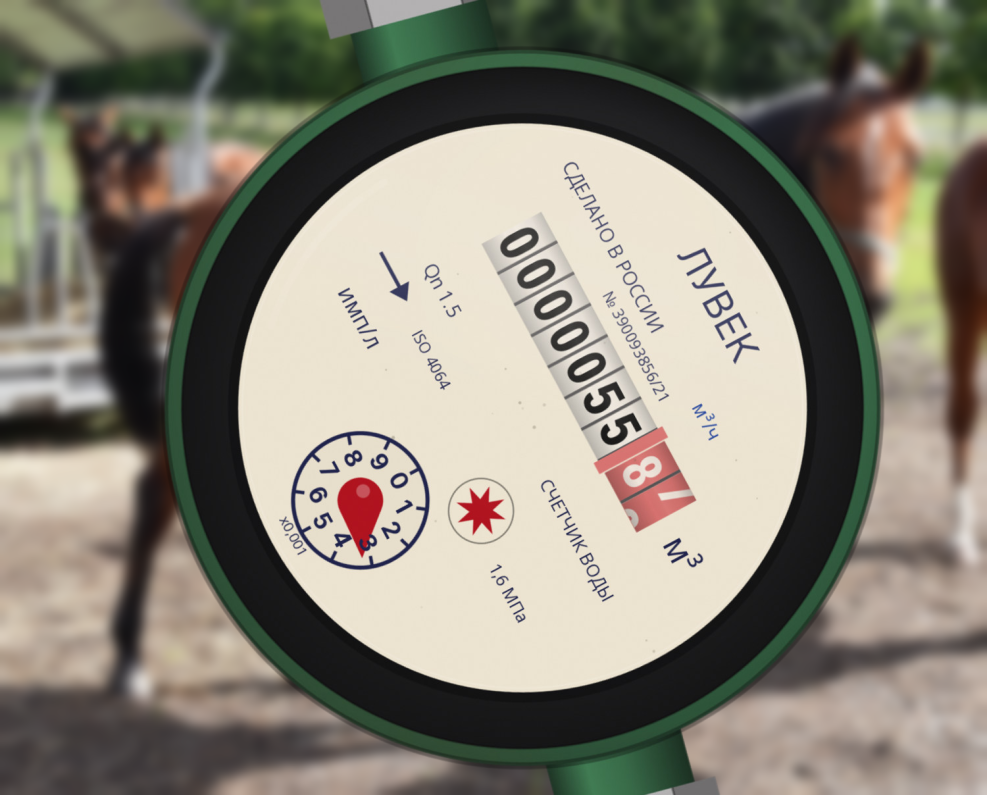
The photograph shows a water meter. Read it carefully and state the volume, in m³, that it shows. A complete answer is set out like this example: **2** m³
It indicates **55.873** m³
